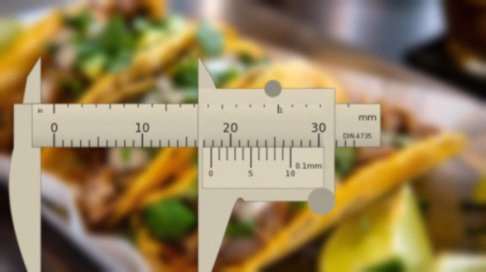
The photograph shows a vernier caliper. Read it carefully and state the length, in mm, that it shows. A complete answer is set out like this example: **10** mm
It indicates **17.8** mm
